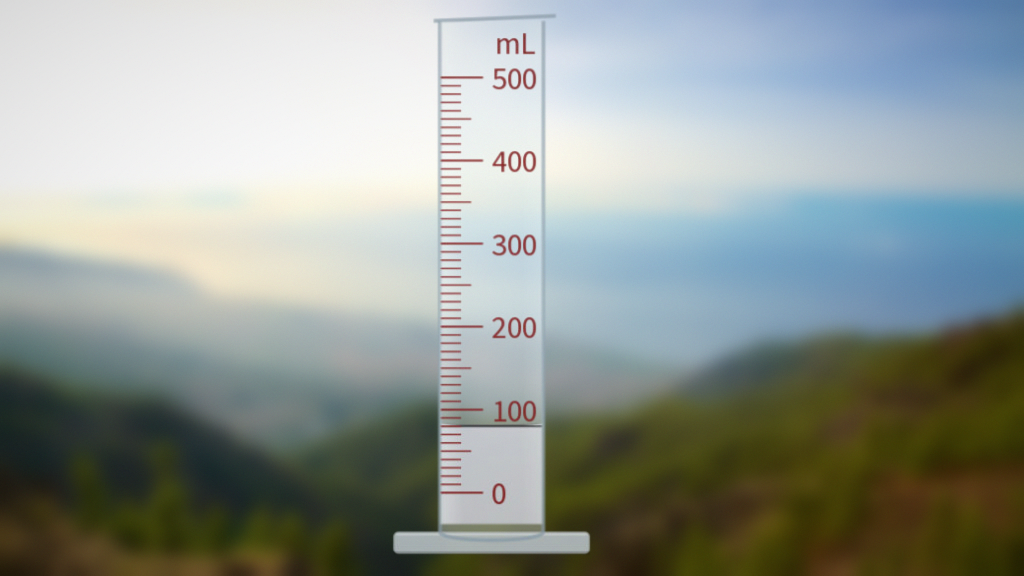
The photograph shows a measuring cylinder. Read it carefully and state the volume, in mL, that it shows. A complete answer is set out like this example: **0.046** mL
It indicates **80** mL
